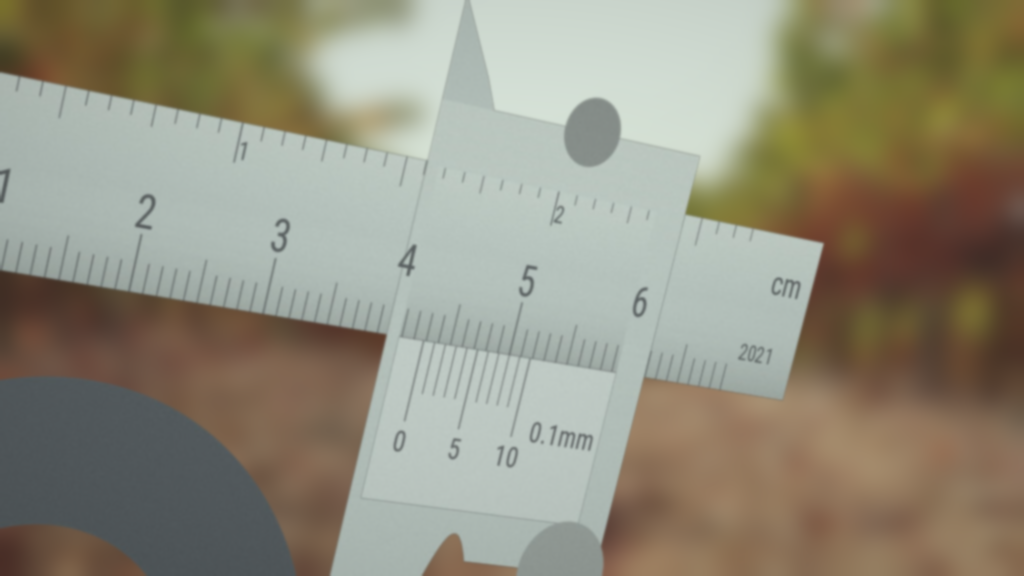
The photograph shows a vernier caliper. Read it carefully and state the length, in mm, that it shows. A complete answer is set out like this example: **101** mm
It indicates **42.8** mm
